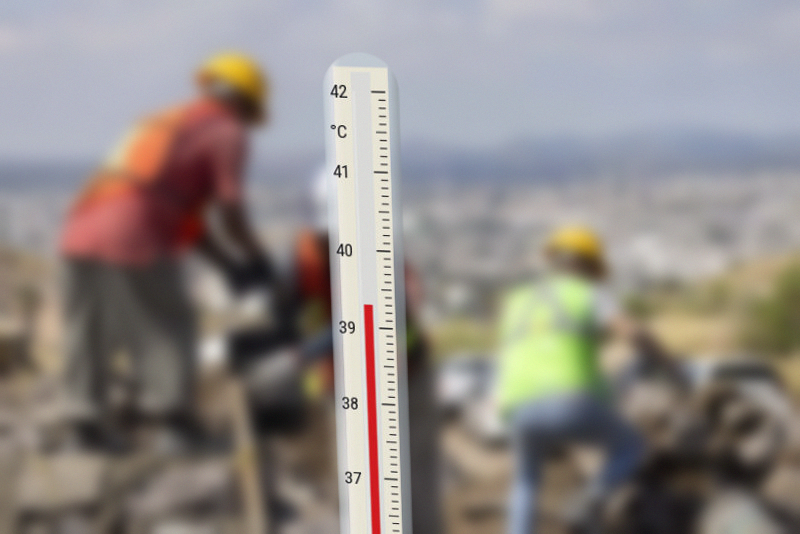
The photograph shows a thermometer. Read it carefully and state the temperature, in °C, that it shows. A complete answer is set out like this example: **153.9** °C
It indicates **39.3** °C
